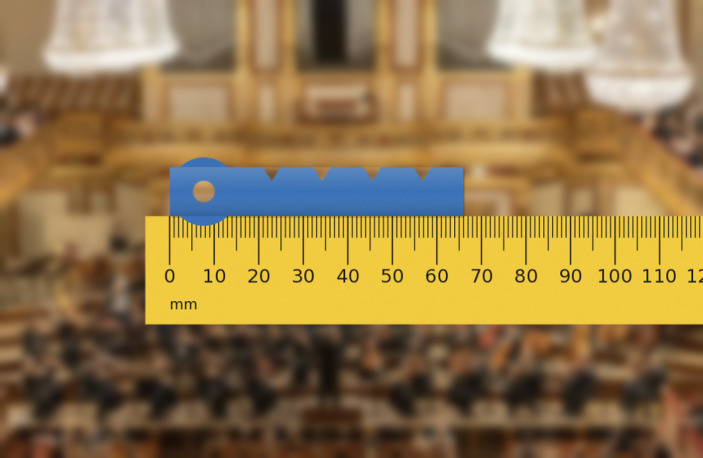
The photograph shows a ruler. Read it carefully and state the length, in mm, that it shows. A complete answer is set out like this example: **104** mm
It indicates **66** mm
